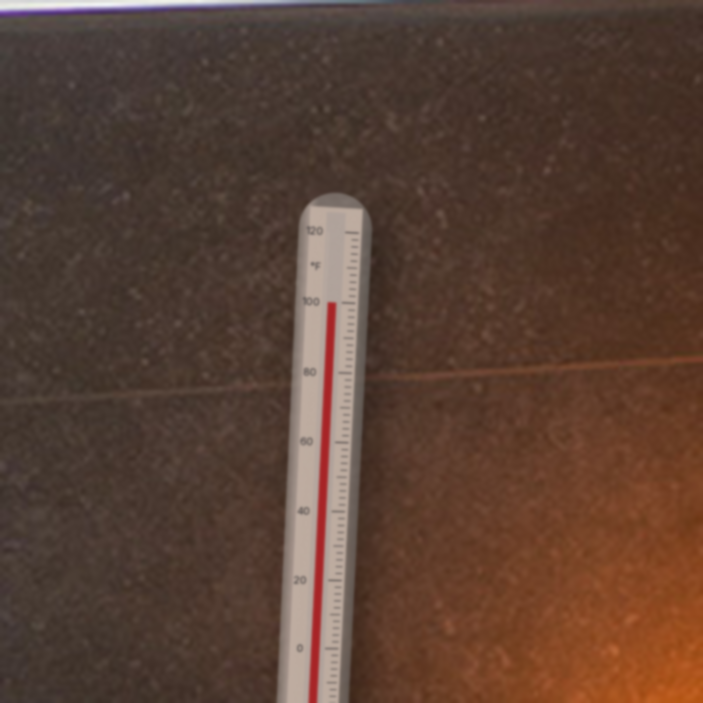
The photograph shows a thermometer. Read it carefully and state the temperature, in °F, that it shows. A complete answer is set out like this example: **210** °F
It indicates **100** °F
